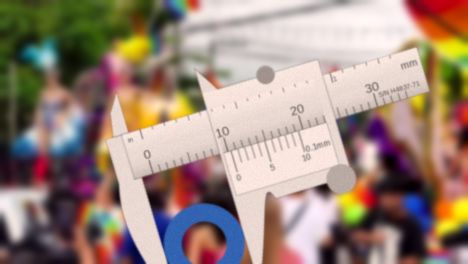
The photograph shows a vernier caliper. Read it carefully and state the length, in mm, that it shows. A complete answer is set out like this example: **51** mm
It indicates **10.4** mm
